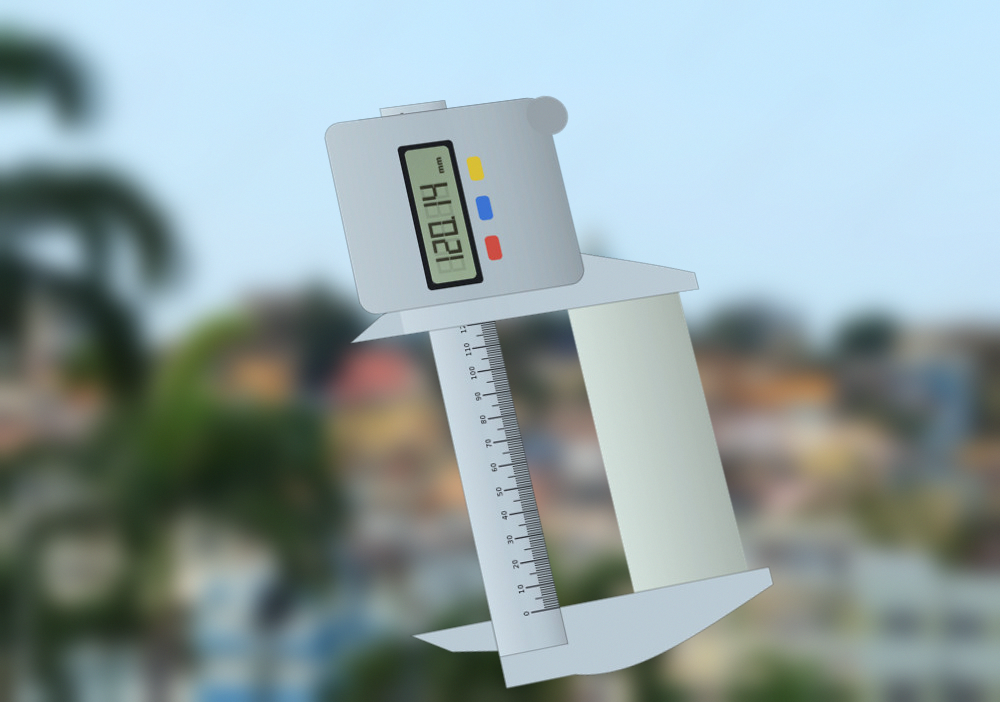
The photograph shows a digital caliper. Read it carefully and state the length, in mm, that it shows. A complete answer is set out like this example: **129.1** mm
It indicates **120.14** mm
